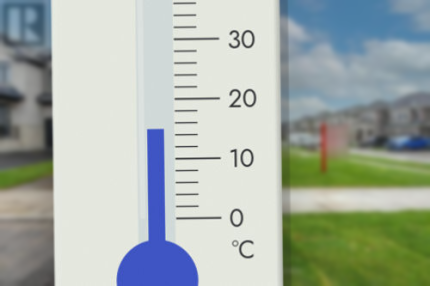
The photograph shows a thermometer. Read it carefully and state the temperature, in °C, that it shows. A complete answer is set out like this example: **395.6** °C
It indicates **15** °C
